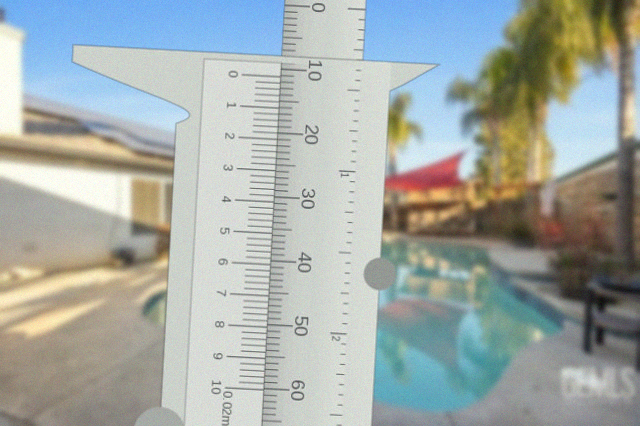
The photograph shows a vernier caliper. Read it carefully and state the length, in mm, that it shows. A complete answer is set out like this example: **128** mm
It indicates **11.2** mm
